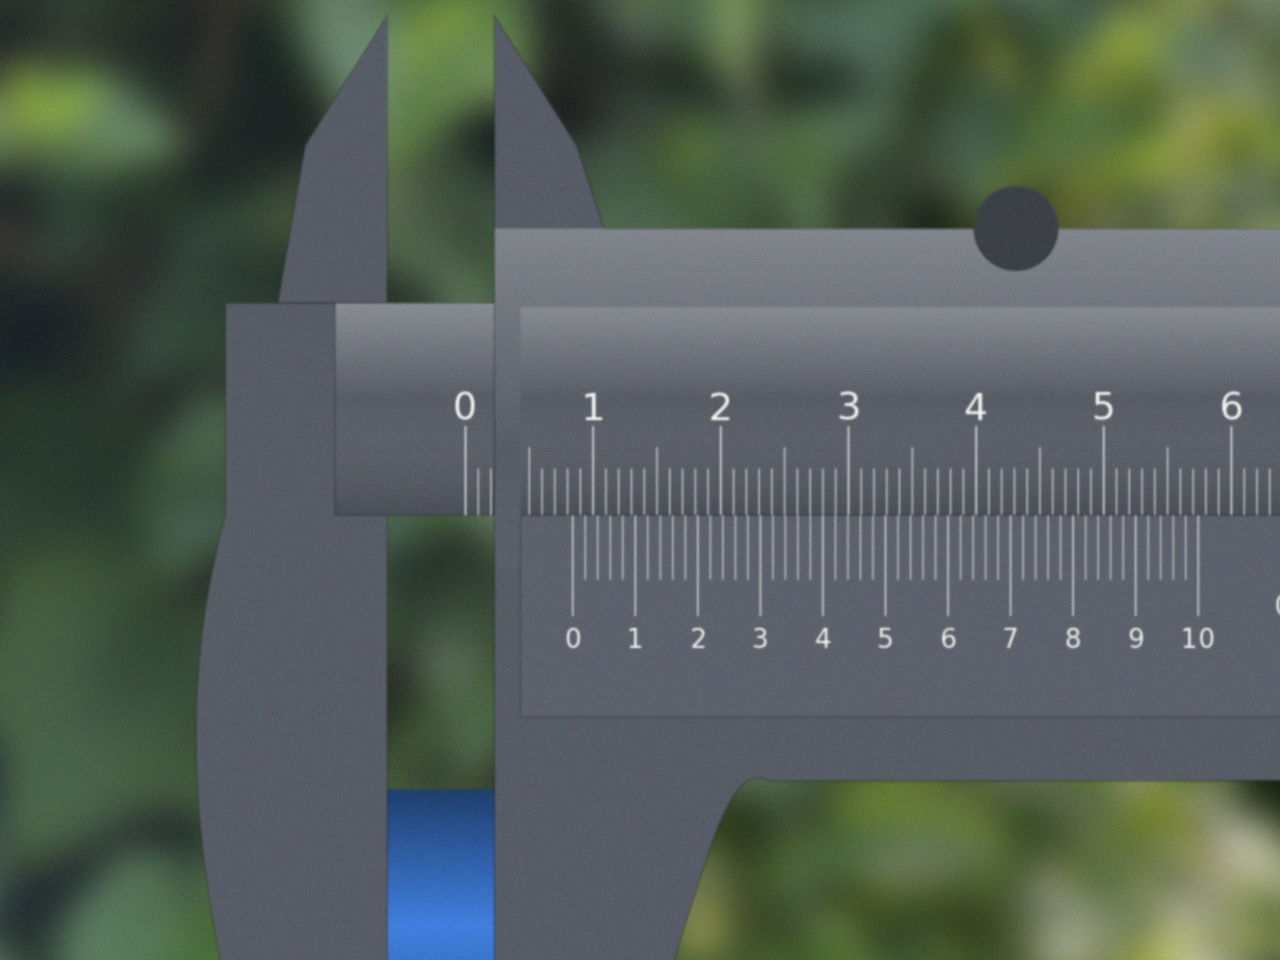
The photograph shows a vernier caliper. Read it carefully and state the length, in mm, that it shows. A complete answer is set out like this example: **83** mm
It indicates **8.4** mm
